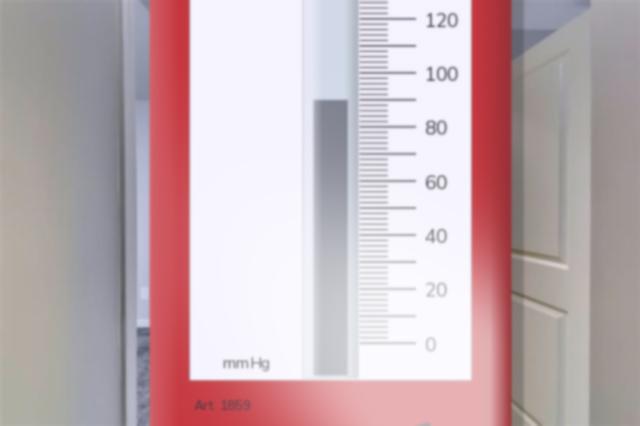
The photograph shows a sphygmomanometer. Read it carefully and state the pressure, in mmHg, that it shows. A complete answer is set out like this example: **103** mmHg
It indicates **90** mmHg
